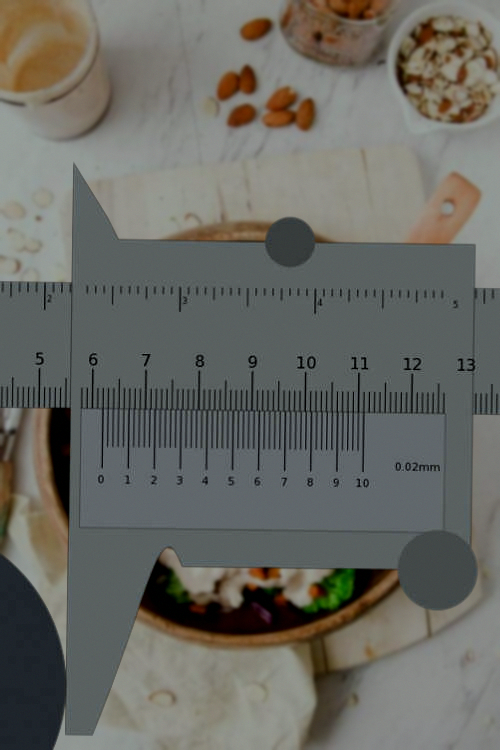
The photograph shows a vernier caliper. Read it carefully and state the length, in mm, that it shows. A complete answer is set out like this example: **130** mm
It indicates **62.0** mm
